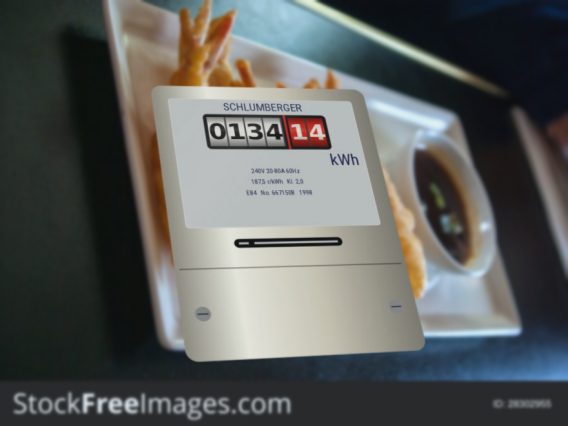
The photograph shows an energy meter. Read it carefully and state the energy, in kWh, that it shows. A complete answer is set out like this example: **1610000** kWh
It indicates **134.14** kWh
